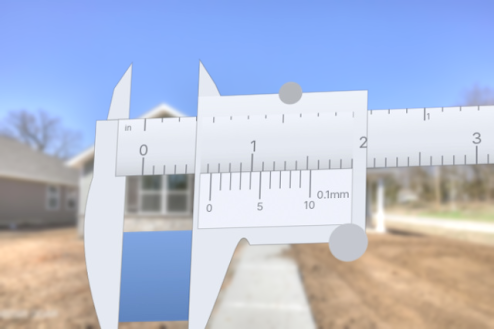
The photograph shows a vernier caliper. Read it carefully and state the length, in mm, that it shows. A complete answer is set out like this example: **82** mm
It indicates **6.3** mm
